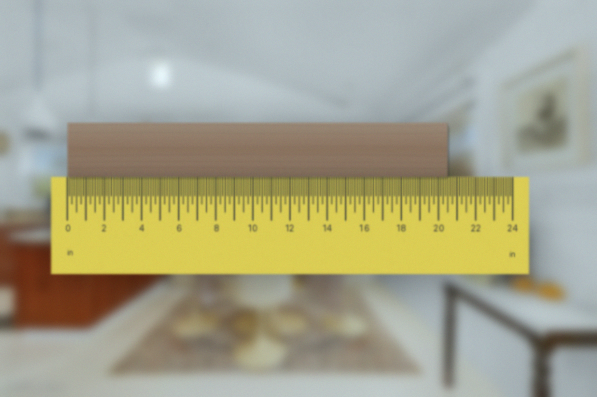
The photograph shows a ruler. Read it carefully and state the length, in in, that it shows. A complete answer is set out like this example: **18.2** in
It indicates **20.5** in
